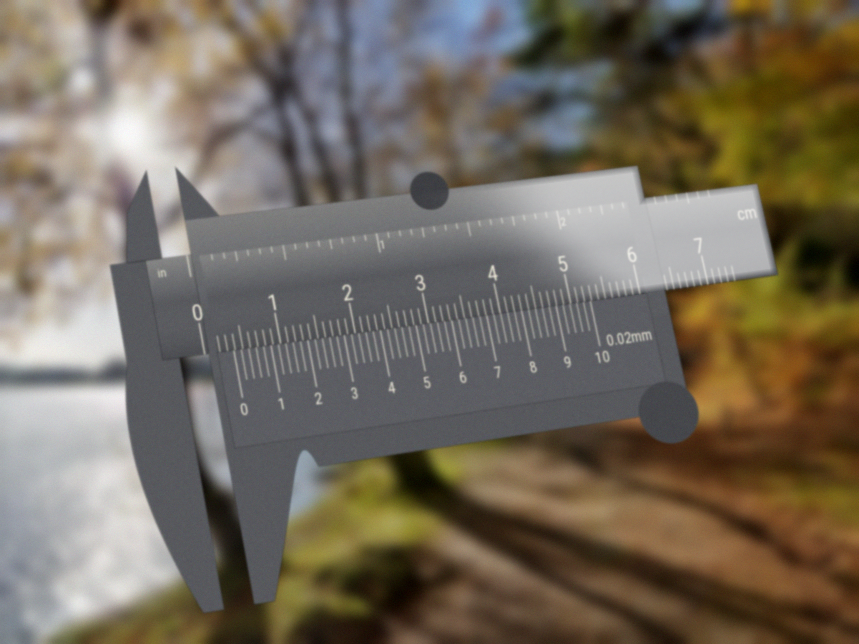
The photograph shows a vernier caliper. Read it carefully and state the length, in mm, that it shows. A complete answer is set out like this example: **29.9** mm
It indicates **3.8** mm
